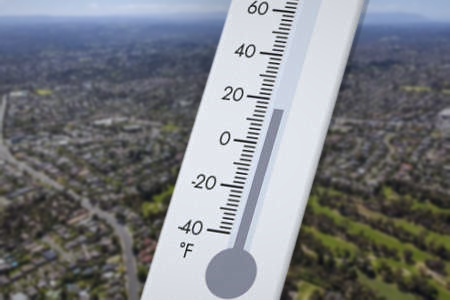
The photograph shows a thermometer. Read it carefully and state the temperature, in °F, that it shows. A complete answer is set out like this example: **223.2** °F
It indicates **16** °F
